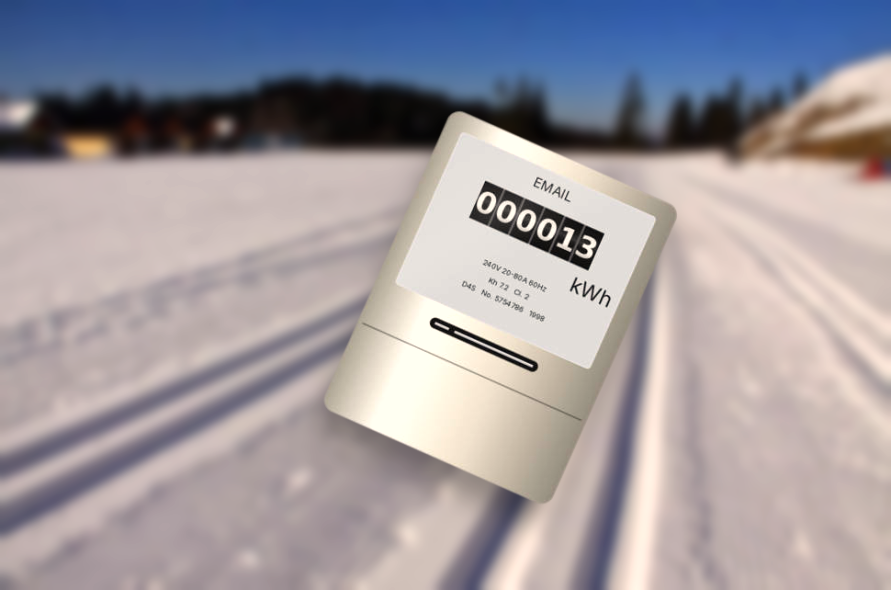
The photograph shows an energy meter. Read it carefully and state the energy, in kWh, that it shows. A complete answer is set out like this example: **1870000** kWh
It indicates **13** kWh
